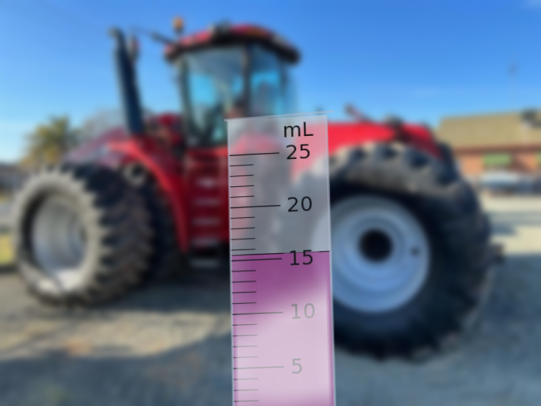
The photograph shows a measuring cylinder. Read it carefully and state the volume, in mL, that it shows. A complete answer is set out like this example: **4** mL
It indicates **15.5** mL
